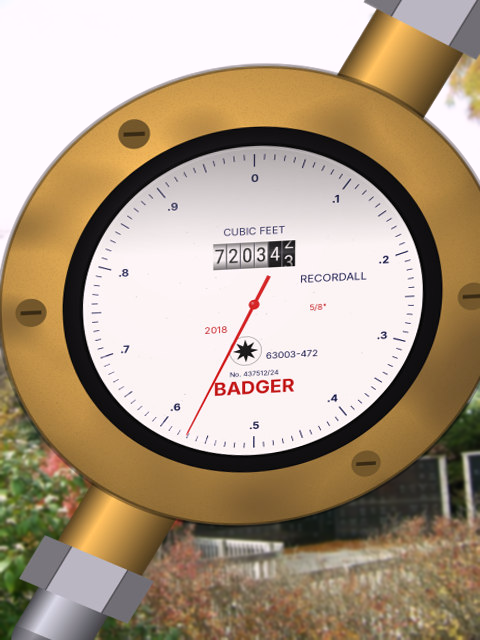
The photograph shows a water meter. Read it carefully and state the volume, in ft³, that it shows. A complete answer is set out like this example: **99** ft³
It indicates **720342.57** ft³
